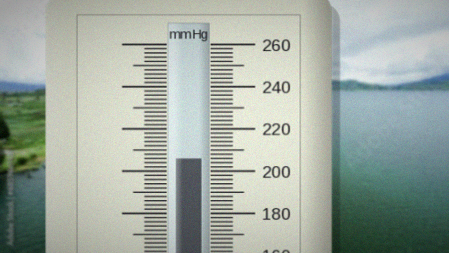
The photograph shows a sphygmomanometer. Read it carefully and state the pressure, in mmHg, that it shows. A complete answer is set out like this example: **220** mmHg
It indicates **206** mmHg
